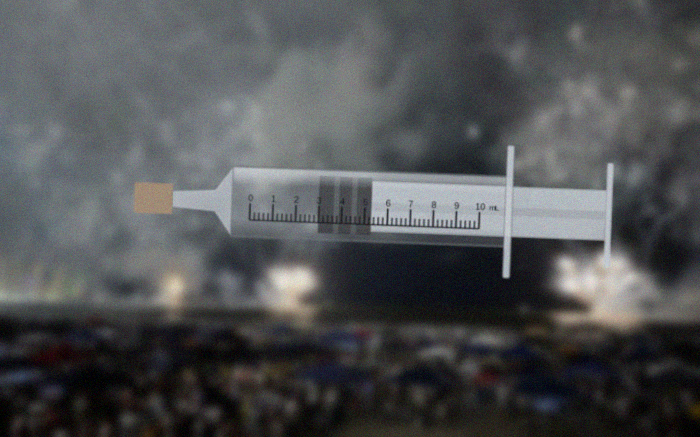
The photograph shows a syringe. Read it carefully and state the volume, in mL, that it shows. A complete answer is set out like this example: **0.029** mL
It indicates **3** mL
